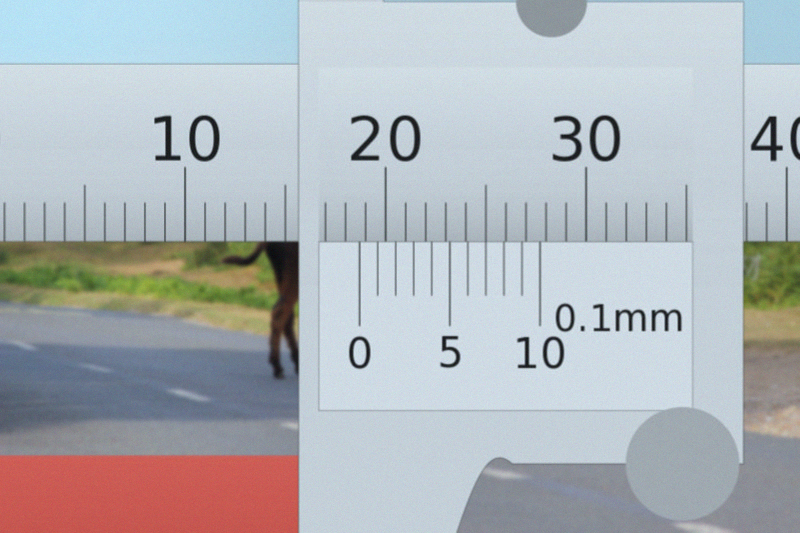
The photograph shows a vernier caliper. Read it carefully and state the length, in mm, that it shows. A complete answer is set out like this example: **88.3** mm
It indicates **18.7** mm
